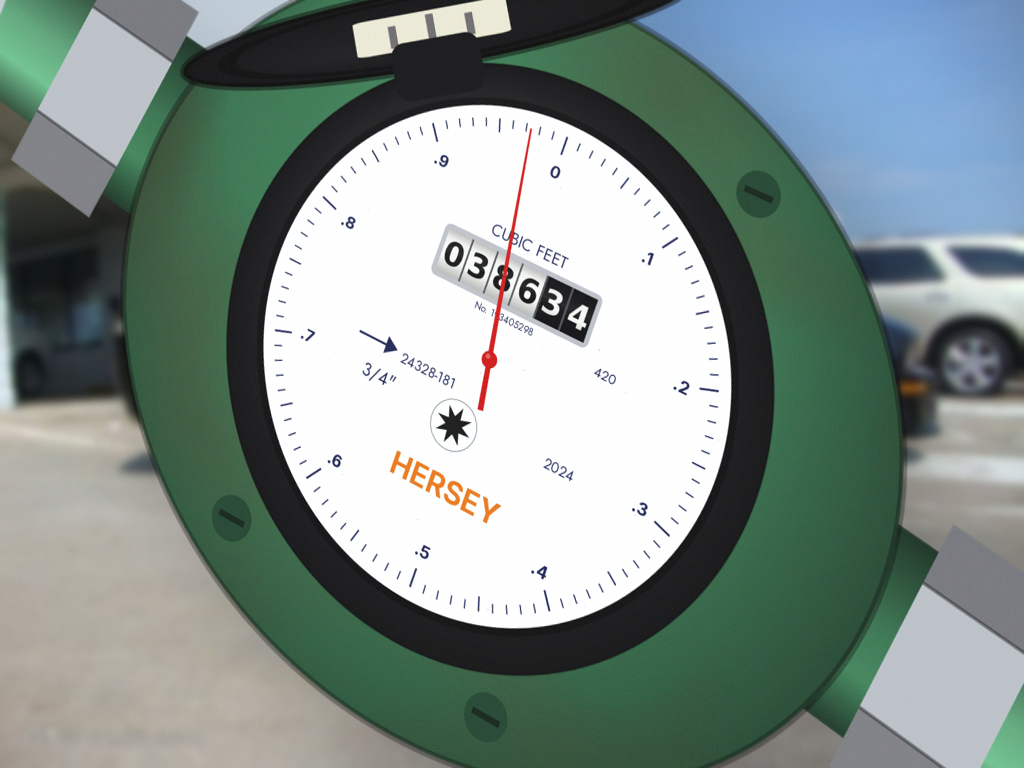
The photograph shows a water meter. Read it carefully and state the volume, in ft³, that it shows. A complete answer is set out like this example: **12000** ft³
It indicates **38633.97** ft³
